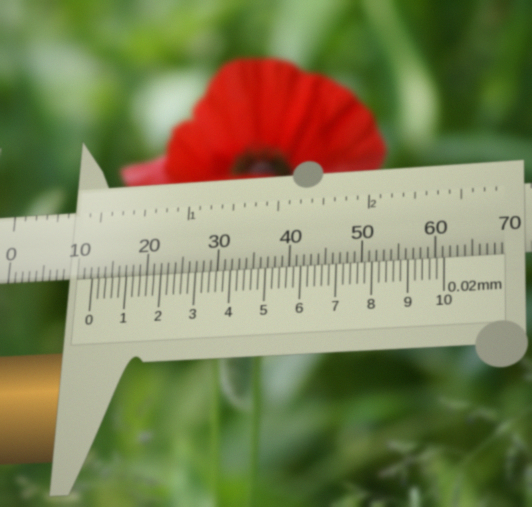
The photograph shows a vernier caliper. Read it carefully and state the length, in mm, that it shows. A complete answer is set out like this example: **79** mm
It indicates **12.2** mm
